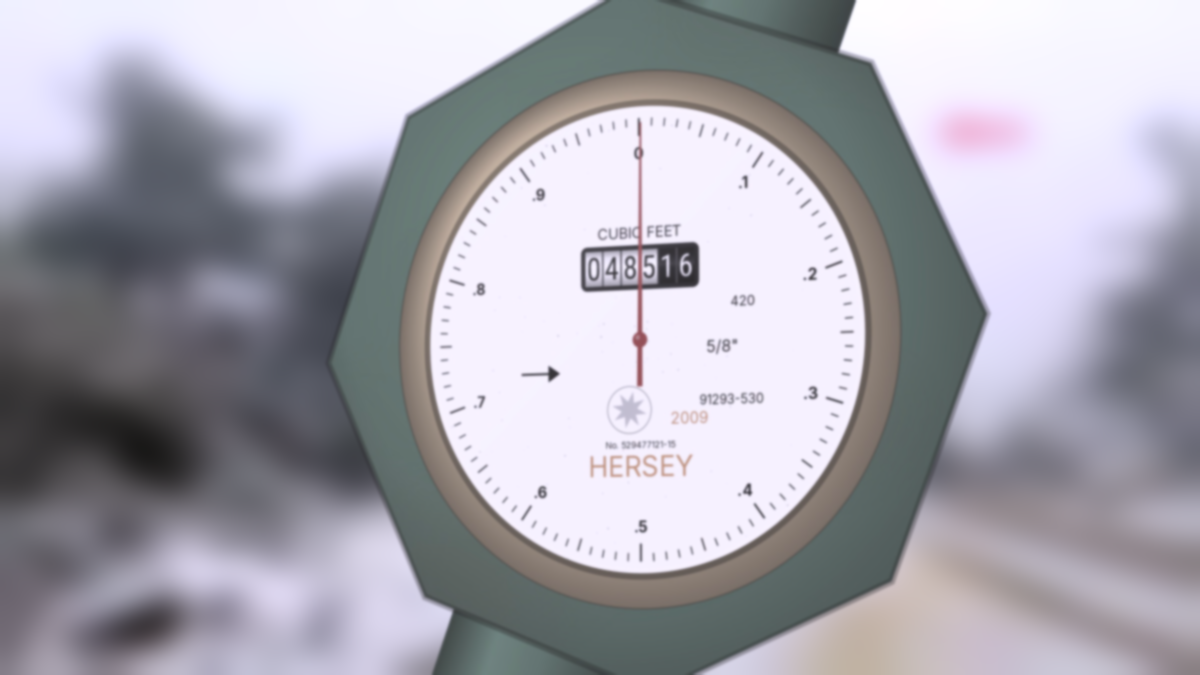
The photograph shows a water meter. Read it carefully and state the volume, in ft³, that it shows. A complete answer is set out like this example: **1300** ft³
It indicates **48516.00** ft³
